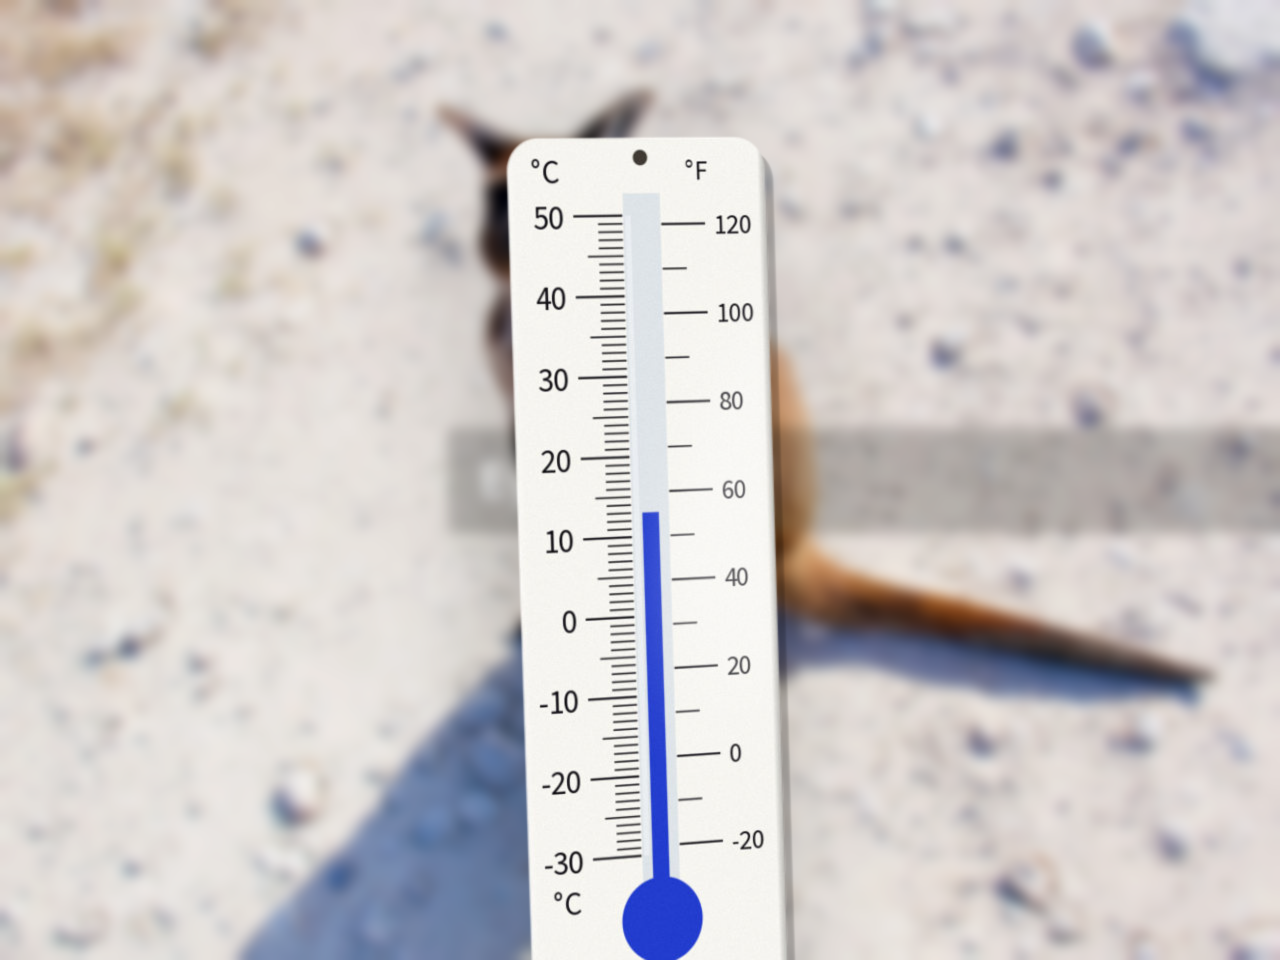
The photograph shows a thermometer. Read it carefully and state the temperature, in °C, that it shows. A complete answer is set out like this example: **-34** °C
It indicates **13** °C
